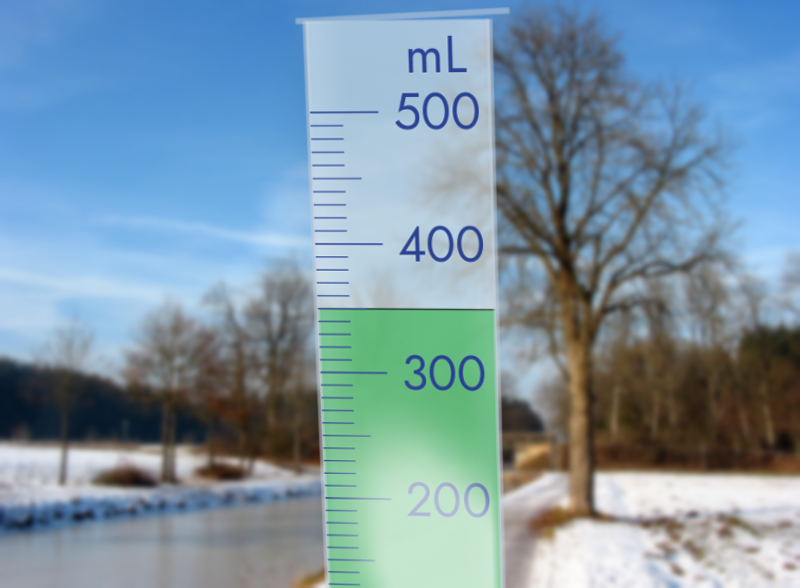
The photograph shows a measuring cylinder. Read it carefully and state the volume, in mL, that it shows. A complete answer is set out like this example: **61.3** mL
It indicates **350** mL
